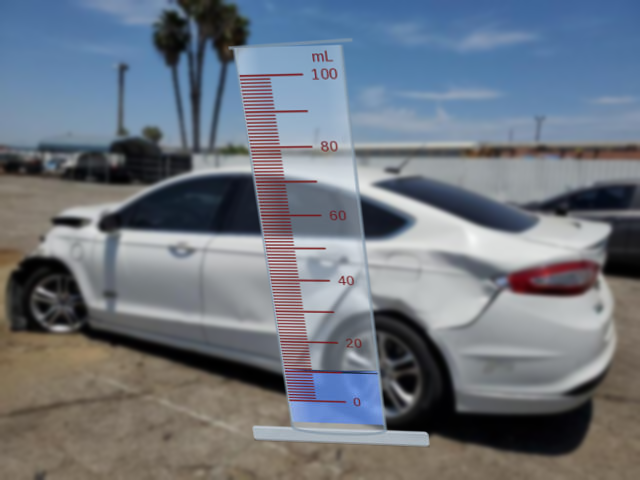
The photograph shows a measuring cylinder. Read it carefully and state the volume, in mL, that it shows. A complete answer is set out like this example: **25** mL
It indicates **10** mL
